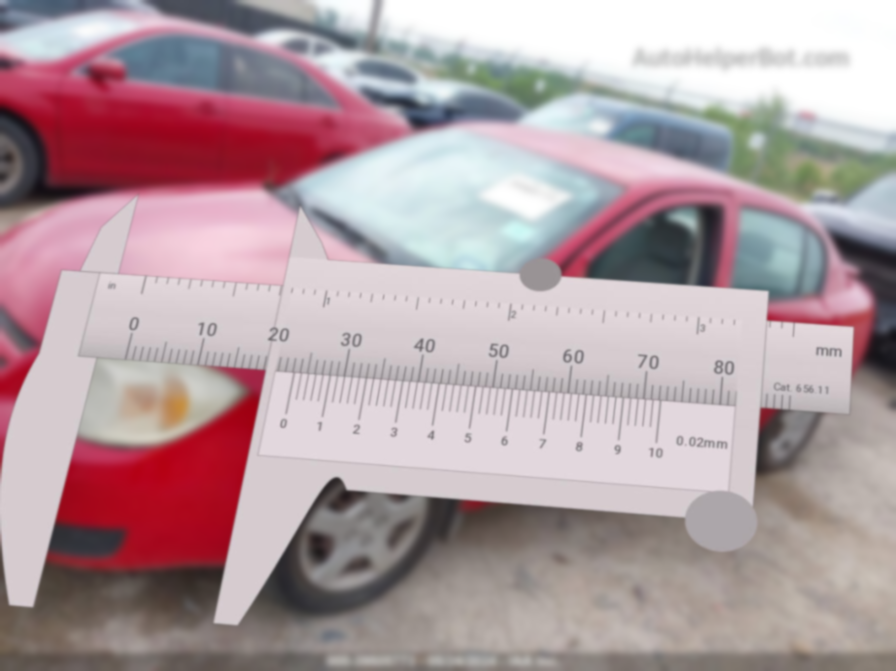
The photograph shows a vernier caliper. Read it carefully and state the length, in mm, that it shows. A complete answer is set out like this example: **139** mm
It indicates **23.2** mm
